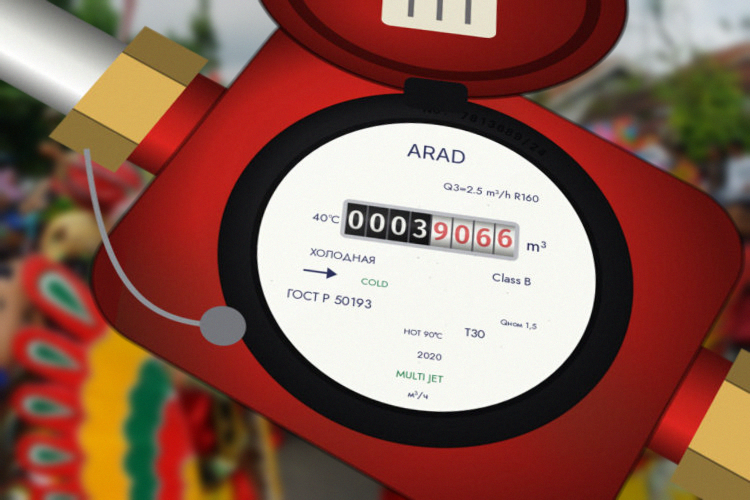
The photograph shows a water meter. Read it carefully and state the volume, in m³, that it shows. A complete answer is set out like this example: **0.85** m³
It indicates **3.9066** m³
